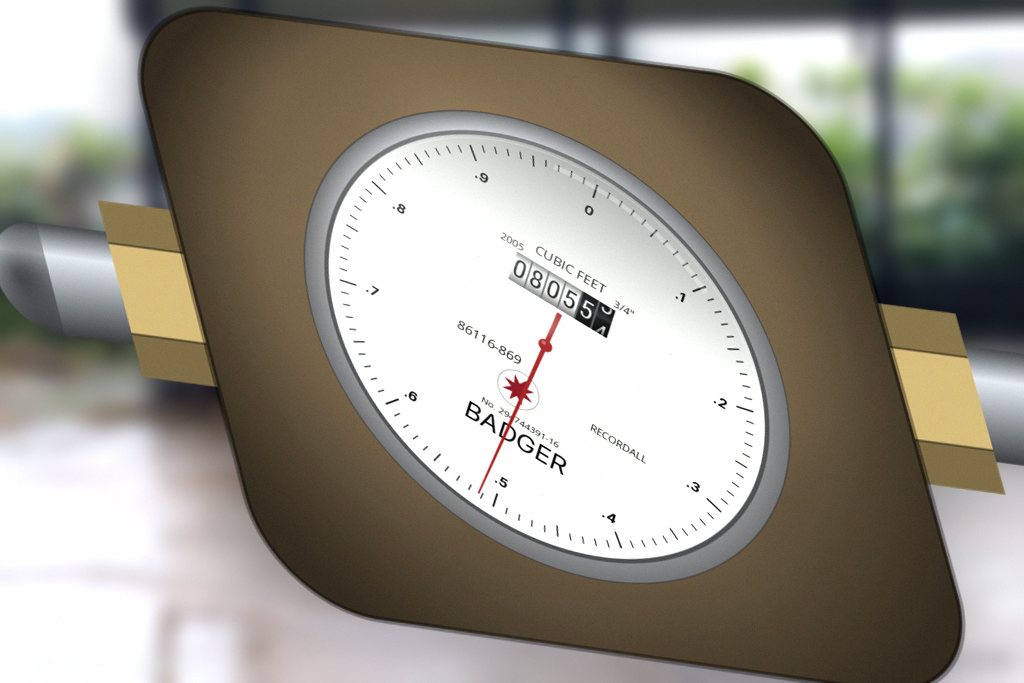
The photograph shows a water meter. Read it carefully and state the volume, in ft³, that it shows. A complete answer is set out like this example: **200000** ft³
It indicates **80553.51** ft³
